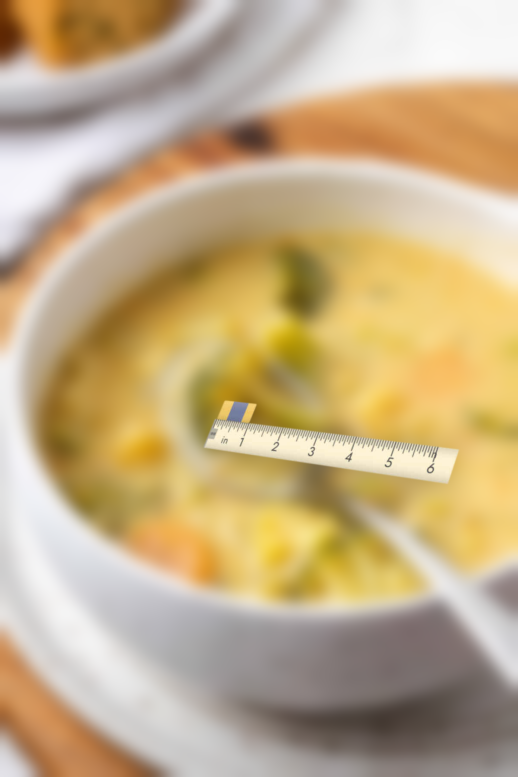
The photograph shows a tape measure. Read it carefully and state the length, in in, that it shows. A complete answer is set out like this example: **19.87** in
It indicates **1** in
